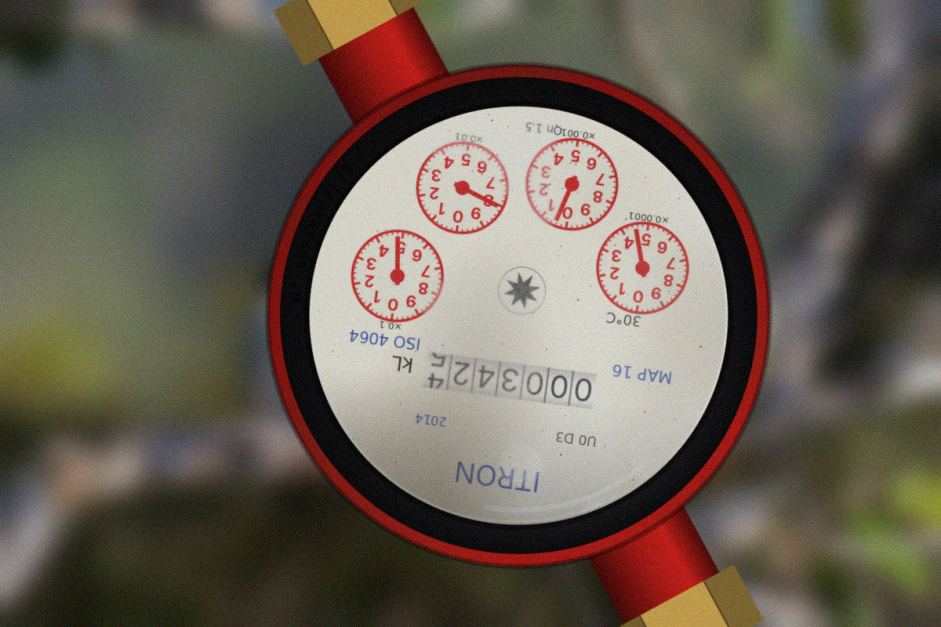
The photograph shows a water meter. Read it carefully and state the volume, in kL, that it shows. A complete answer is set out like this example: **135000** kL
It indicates **3424.4804** kL
